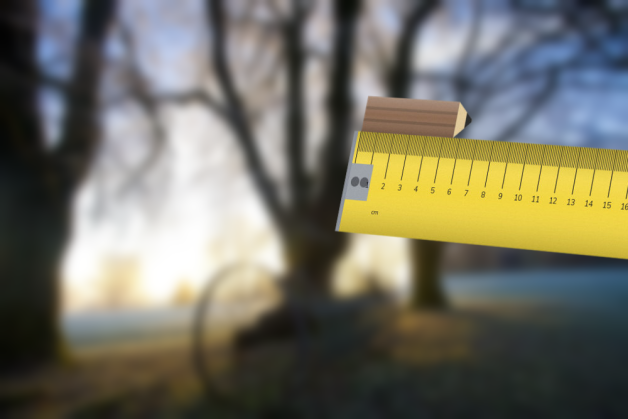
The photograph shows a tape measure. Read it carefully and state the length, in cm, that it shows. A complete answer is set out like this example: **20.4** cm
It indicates **6.5** cm
